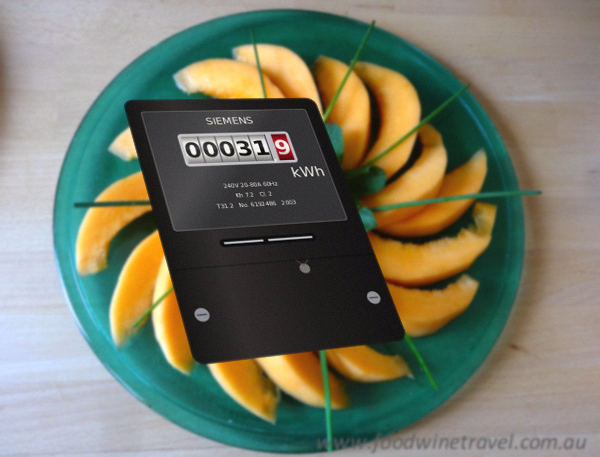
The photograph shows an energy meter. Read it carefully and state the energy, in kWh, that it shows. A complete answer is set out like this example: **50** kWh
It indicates **31.9** kWh
